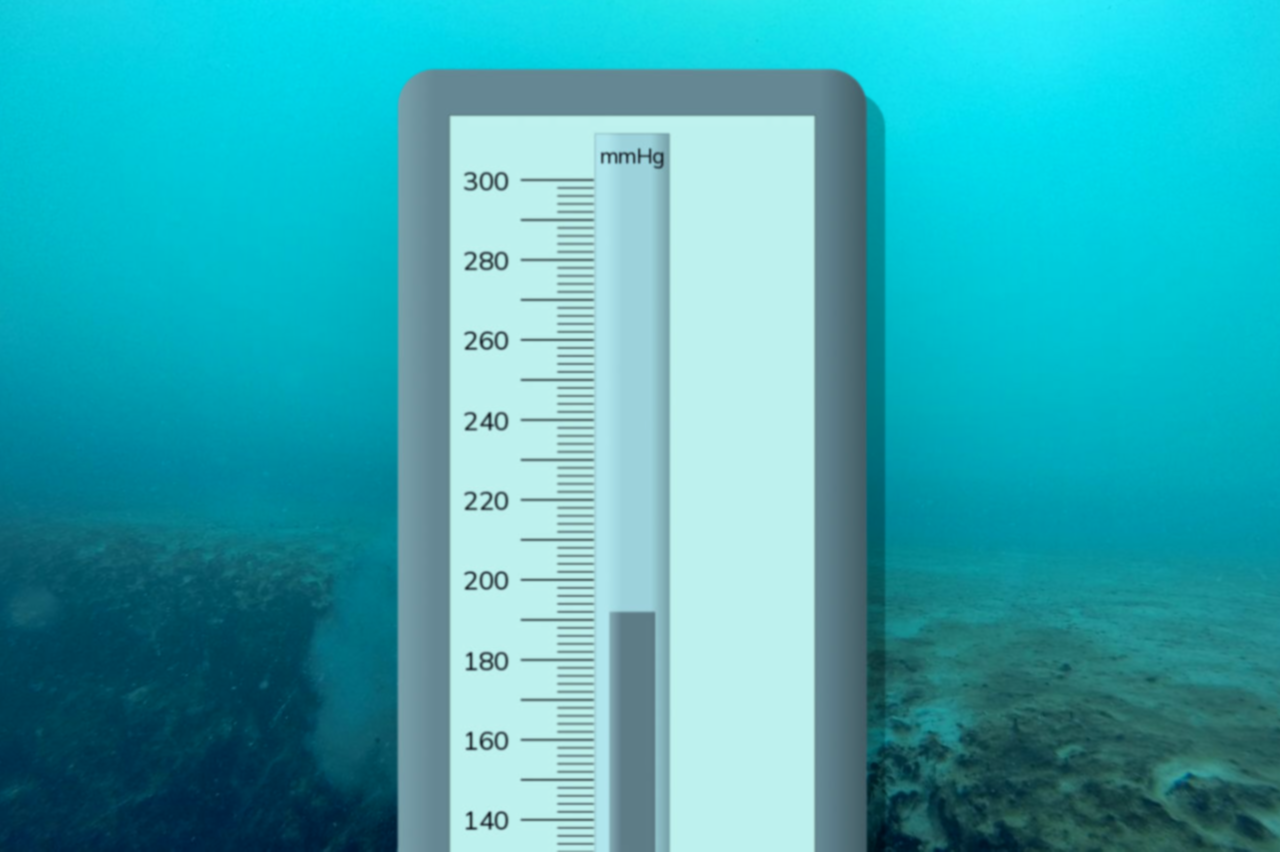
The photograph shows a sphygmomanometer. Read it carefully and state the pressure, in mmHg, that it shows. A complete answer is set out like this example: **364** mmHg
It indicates **192** mmHg
